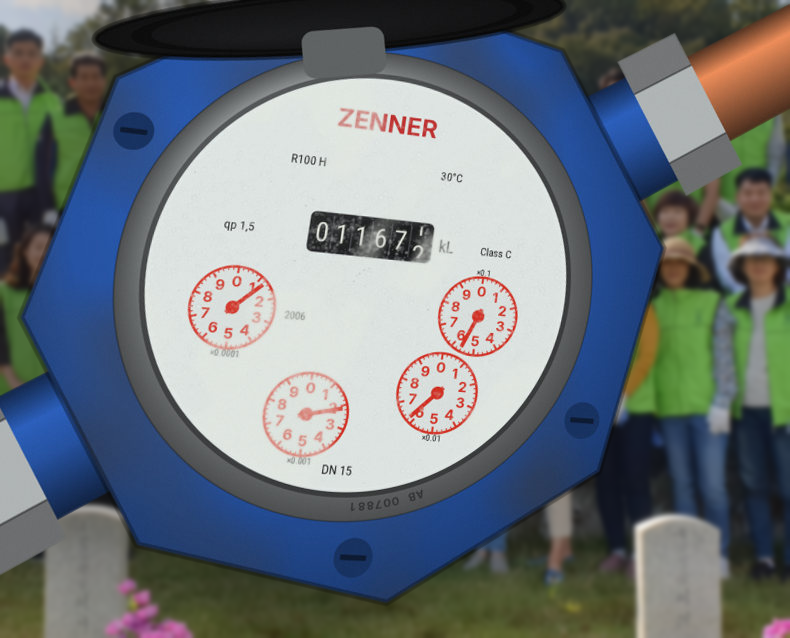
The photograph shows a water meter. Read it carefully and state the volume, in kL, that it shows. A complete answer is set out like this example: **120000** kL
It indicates **11671.5621** kL
